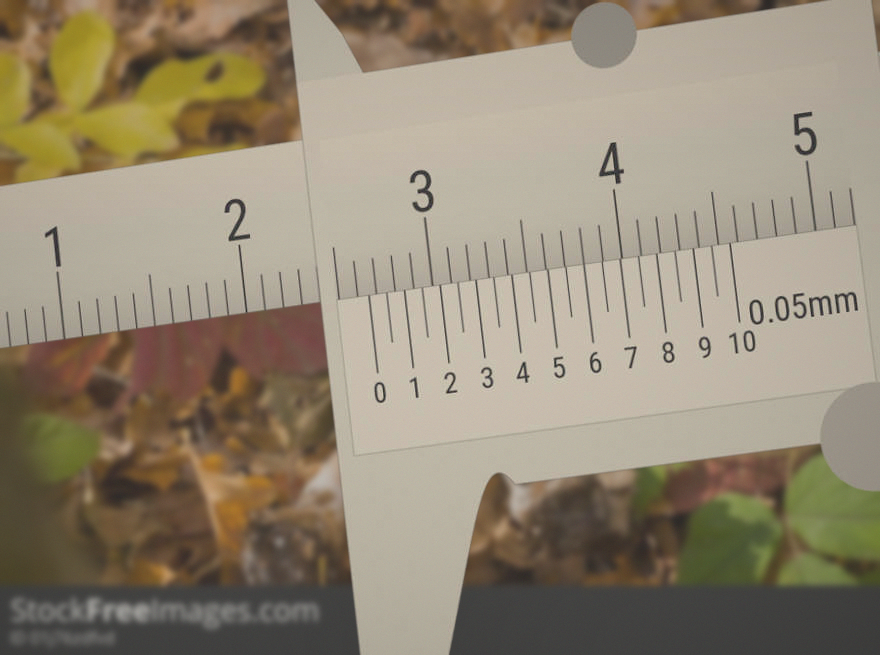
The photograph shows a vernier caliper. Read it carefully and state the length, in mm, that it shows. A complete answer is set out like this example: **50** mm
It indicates **26.6** mm
